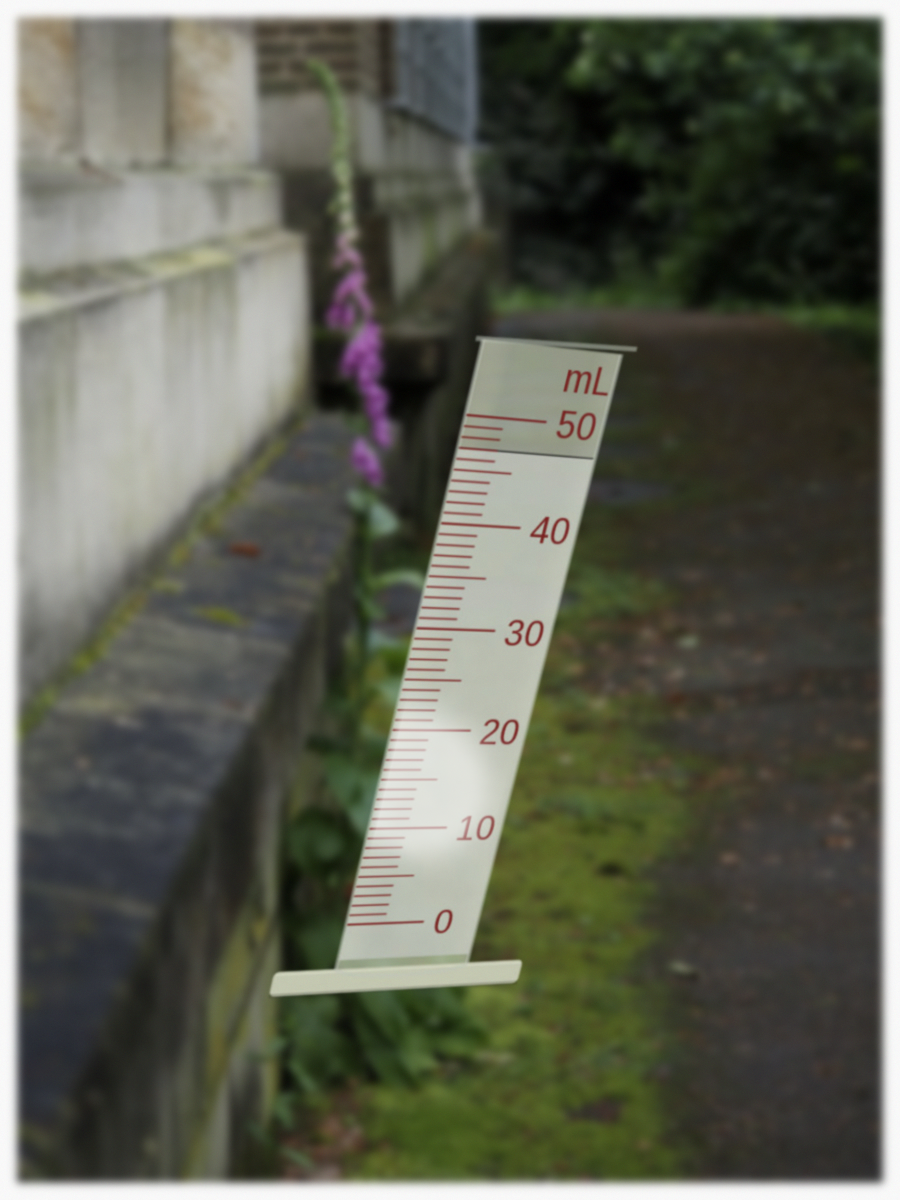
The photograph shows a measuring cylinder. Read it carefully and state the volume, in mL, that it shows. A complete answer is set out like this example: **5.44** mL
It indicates **47** mL
